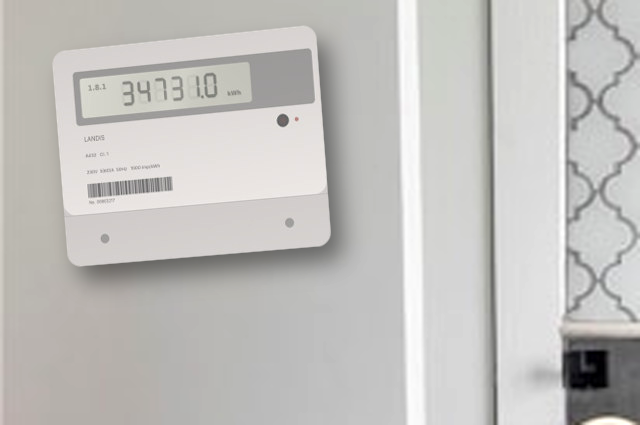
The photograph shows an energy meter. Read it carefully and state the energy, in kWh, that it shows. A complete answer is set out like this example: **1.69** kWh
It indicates **34731.0** kWh
